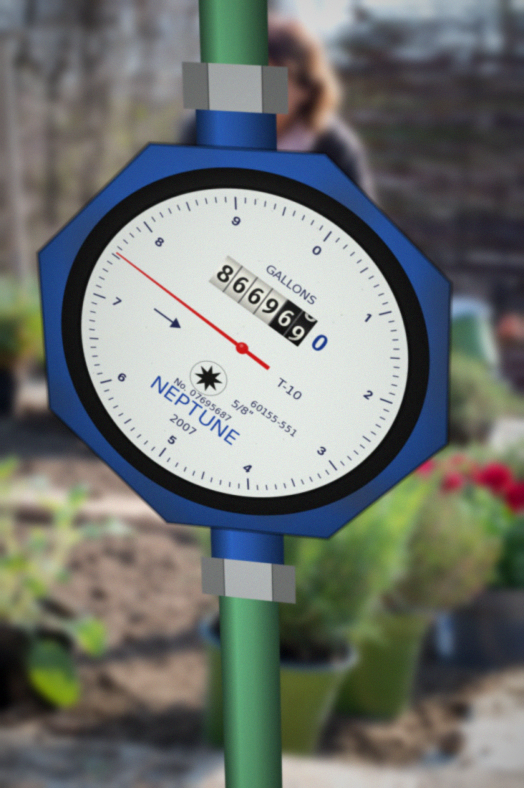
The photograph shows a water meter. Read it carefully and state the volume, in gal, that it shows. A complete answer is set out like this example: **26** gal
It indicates **8669687.5** gal
